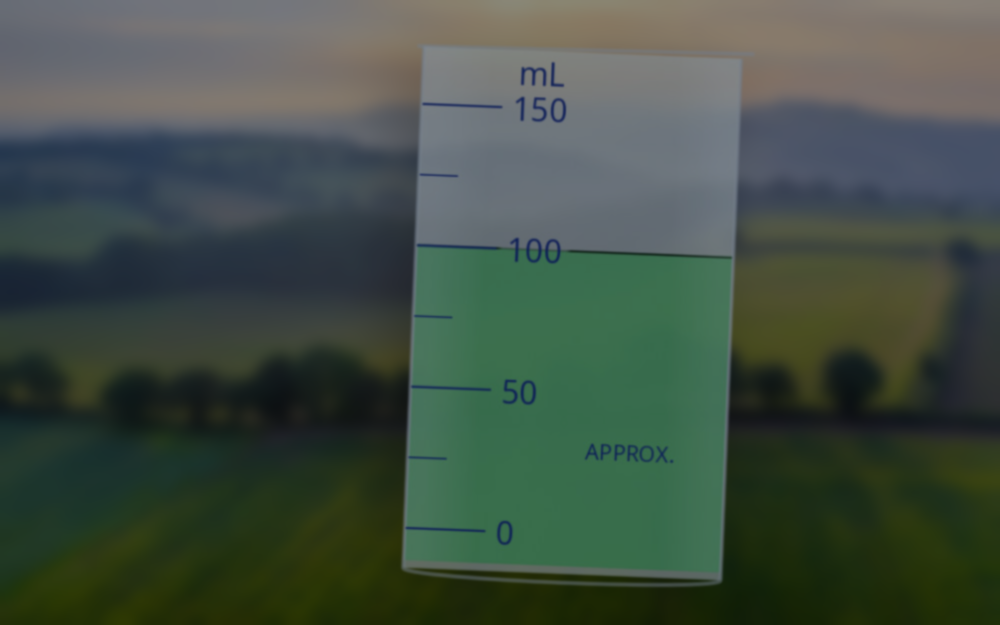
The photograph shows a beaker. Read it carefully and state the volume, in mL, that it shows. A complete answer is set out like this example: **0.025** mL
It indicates **100** mL
